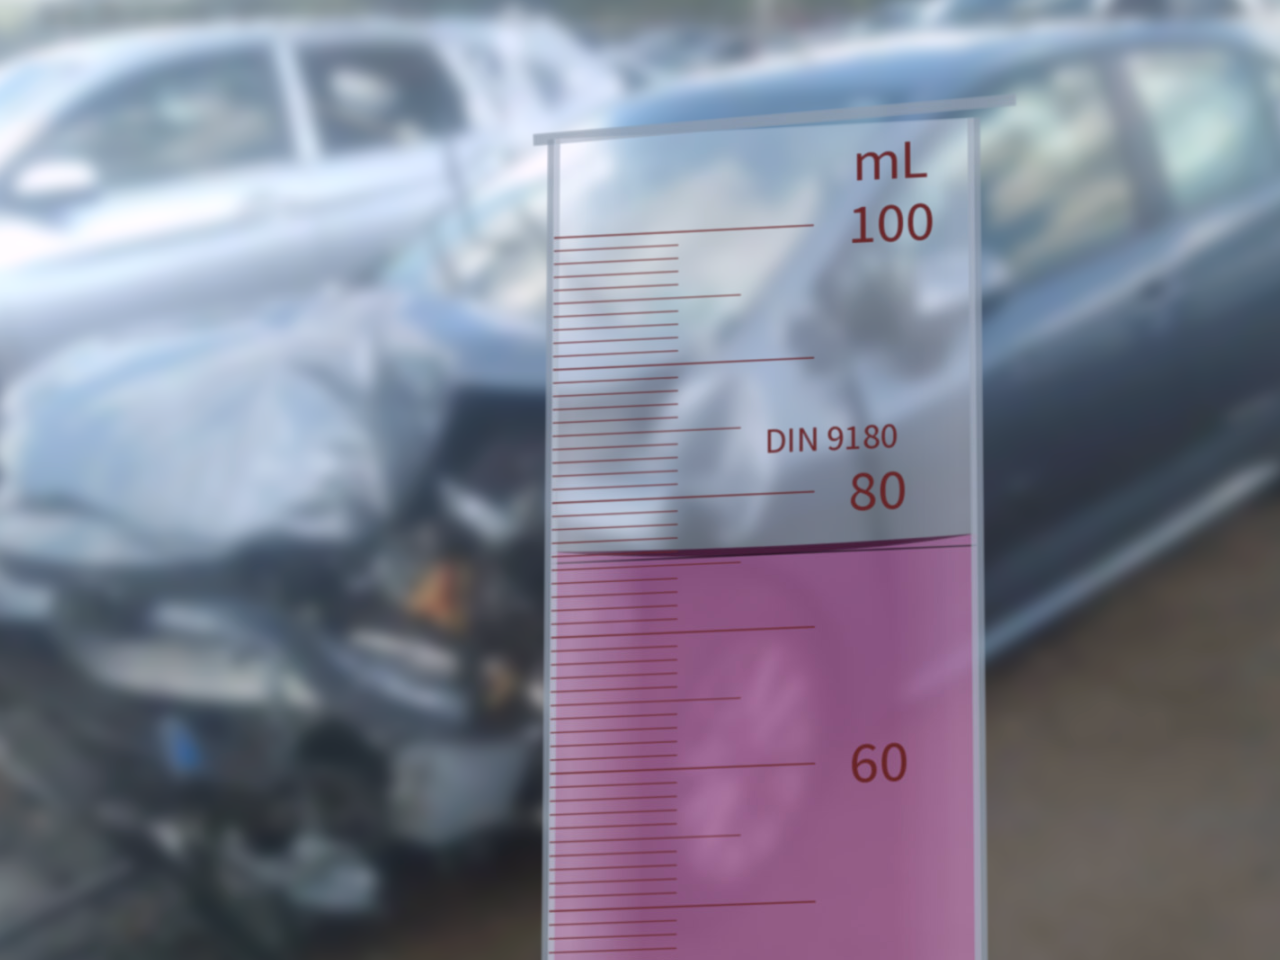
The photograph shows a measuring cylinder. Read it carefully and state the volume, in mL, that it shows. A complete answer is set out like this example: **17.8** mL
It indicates **75.5** mL
